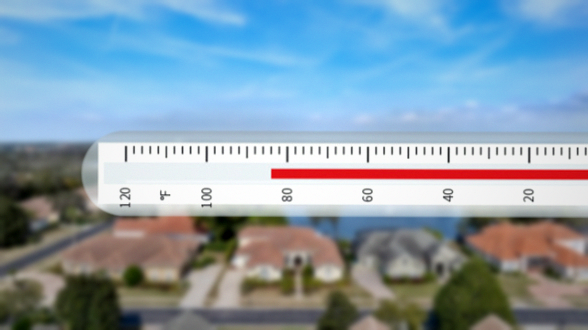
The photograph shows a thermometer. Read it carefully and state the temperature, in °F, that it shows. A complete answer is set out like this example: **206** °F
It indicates **84** °F
